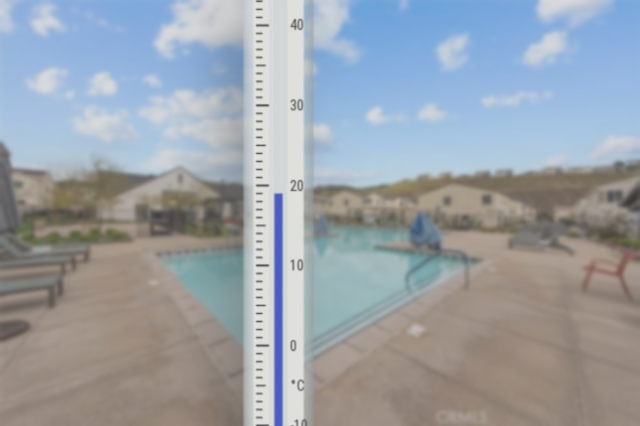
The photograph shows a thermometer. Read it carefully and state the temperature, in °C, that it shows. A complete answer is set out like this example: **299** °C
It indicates **19** °C
